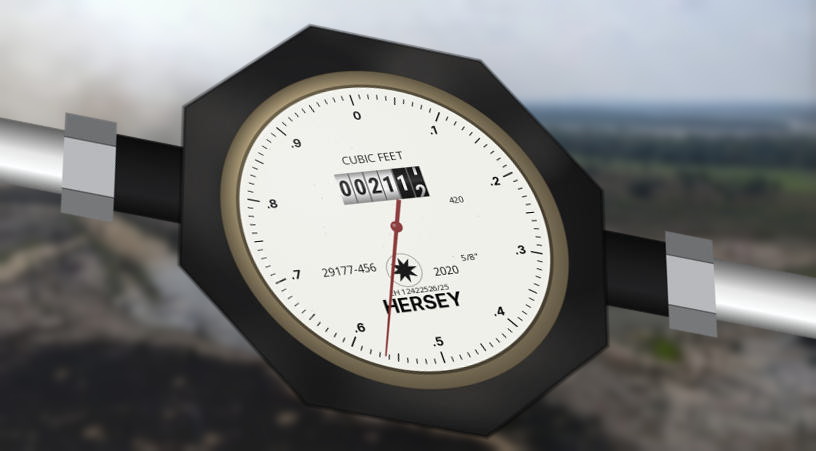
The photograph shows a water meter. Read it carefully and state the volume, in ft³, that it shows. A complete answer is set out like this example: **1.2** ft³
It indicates **2111.56** ft³
